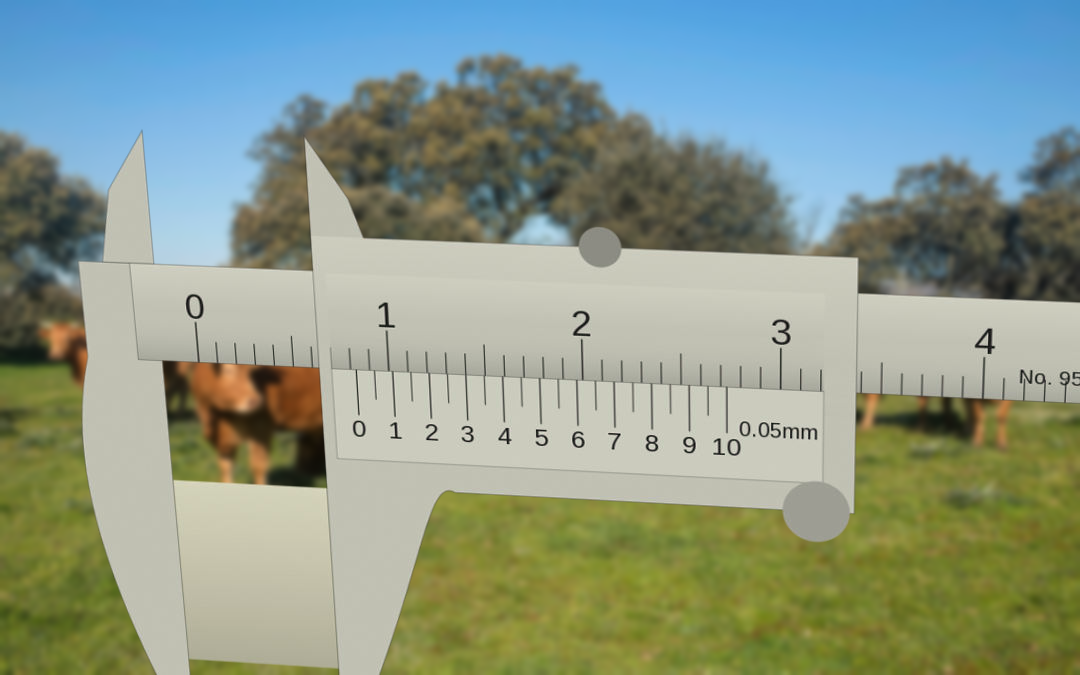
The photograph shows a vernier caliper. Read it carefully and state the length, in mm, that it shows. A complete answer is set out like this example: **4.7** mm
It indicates **8.3** mm
